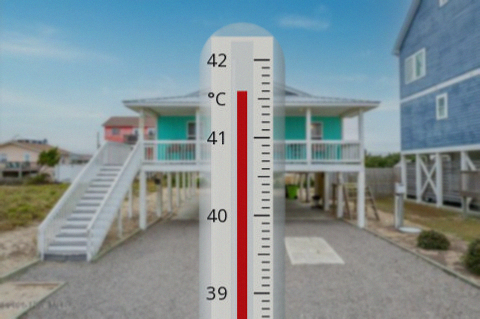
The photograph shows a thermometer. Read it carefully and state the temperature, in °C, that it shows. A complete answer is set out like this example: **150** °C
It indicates **41.6** °C
